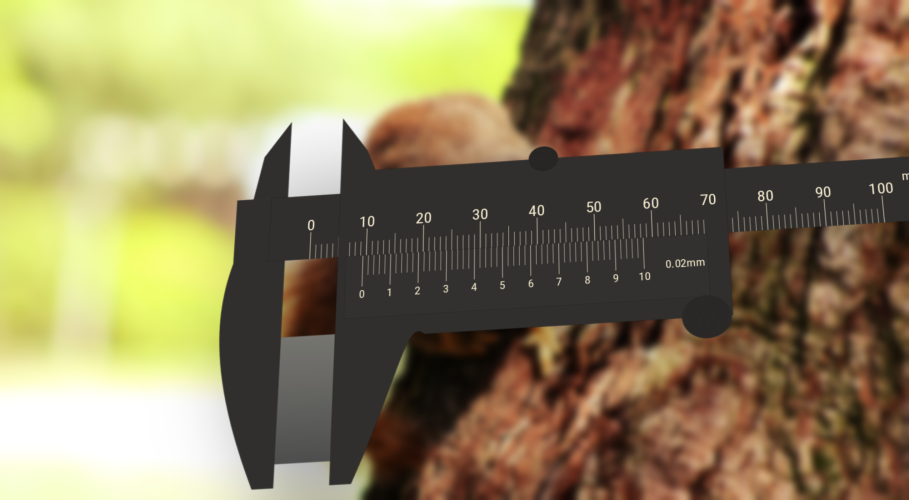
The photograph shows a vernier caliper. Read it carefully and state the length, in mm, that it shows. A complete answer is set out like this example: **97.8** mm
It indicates **9.4** mm
